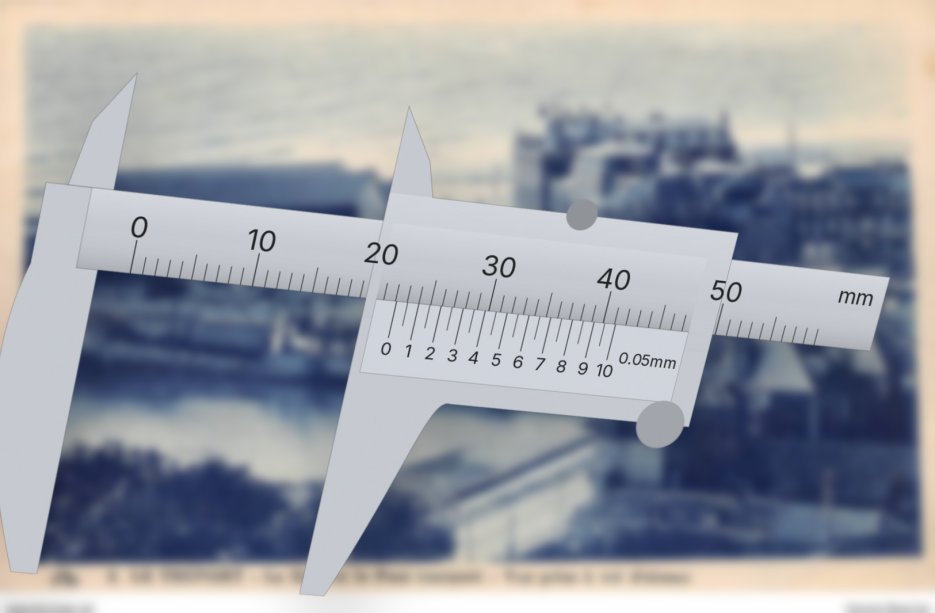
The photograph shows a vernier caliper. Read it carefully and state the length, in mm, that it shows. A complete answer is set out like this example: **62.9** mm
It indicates **22.1** mm
